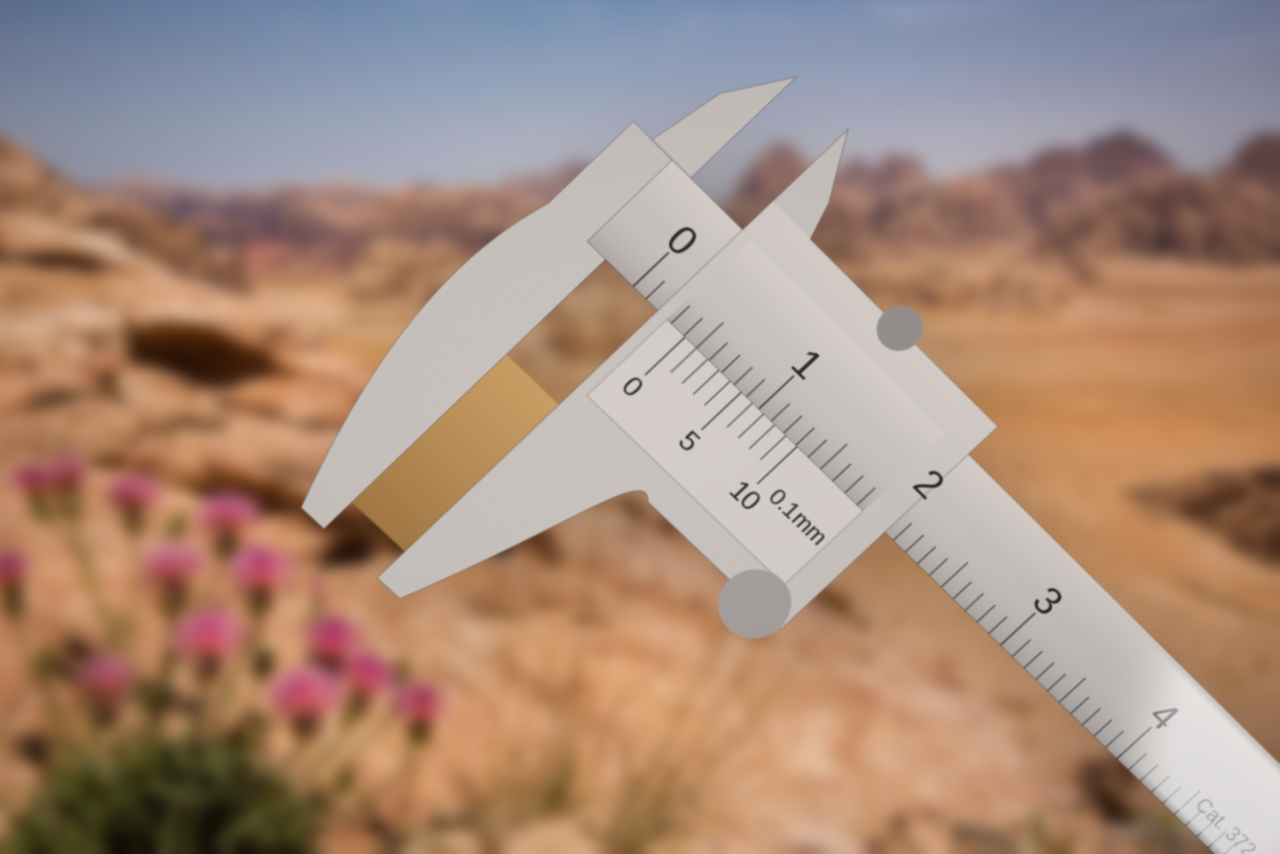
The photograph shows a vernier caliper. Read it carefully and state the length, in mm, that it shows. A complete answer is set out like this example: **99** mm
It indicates **4.1** mm
